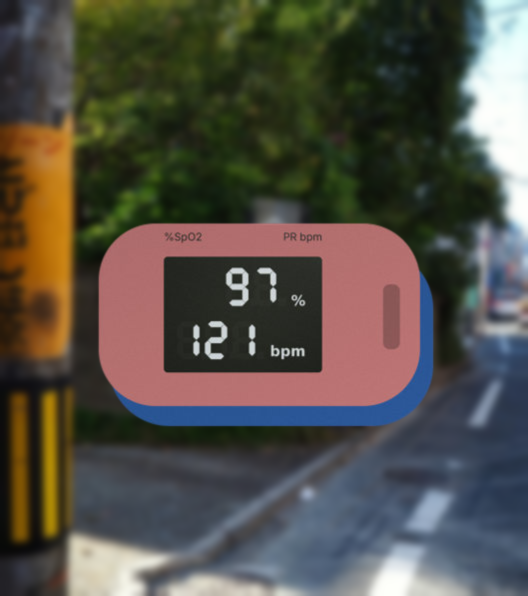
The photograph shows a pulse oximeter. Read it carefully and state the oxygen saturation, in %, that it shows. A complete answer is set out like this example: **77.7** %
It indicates **97** %
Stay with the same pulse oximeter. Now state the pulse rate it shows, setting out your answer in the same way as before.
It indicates **121** bpm
